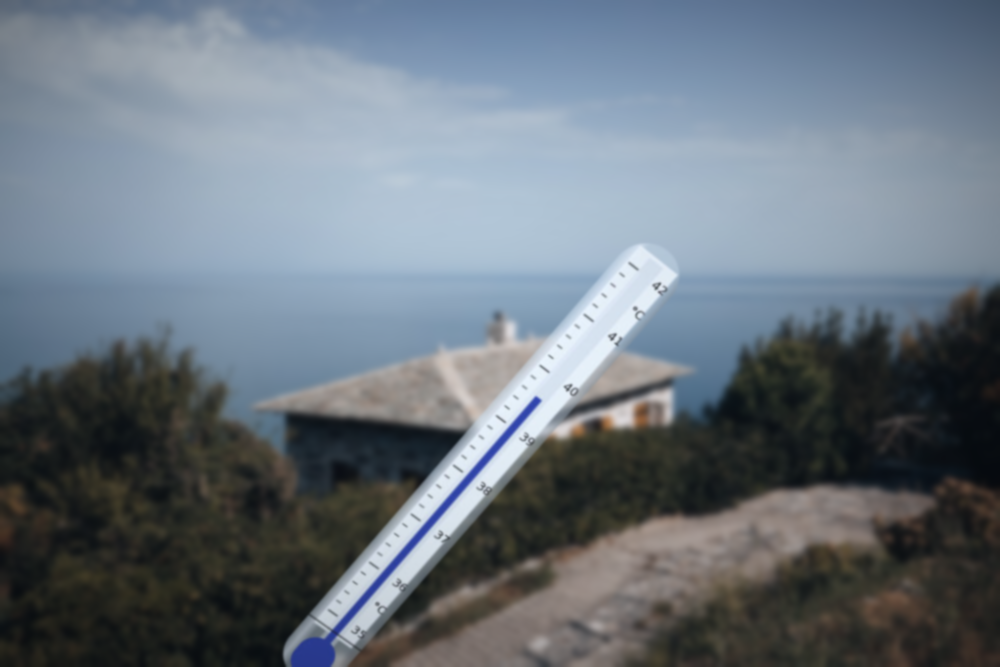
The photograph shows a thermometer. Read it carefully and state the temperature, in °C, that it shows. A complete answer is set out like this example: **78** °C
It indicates **39.6** °C
